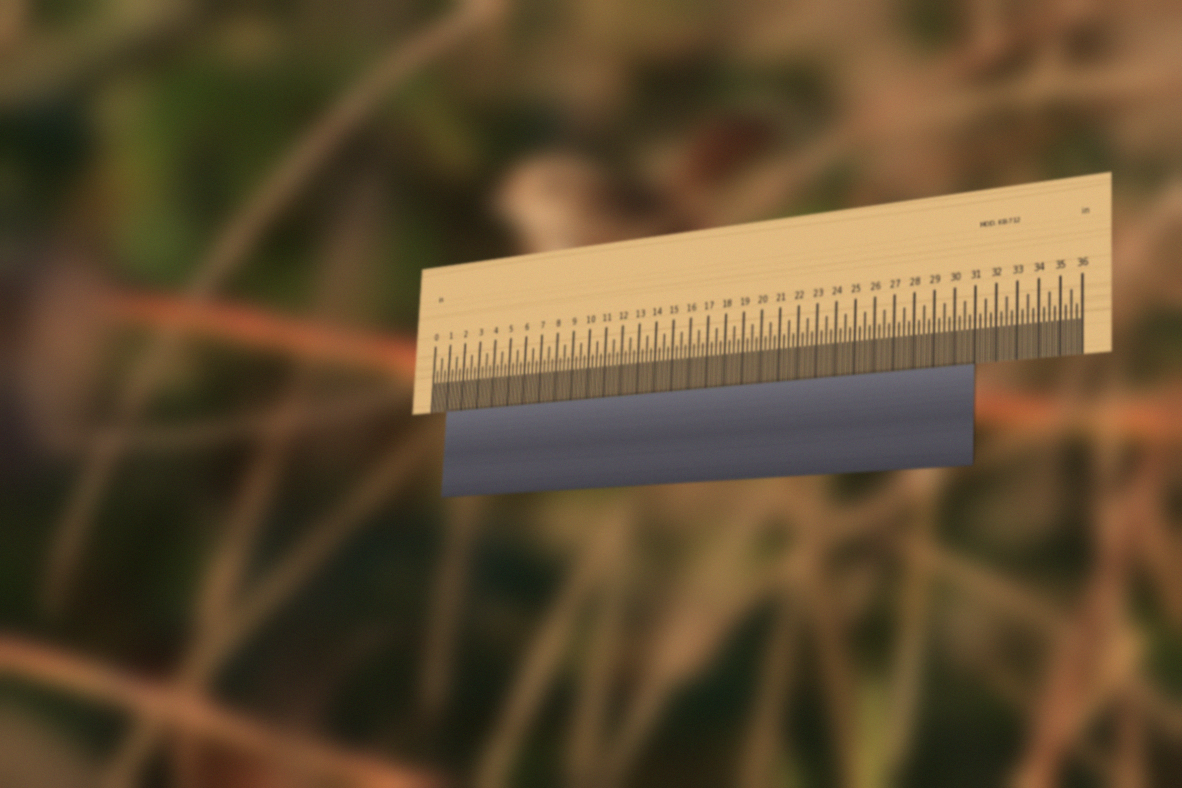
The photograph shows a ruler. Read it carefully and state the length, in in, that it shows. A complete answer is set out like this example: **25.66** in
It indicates **30** in
